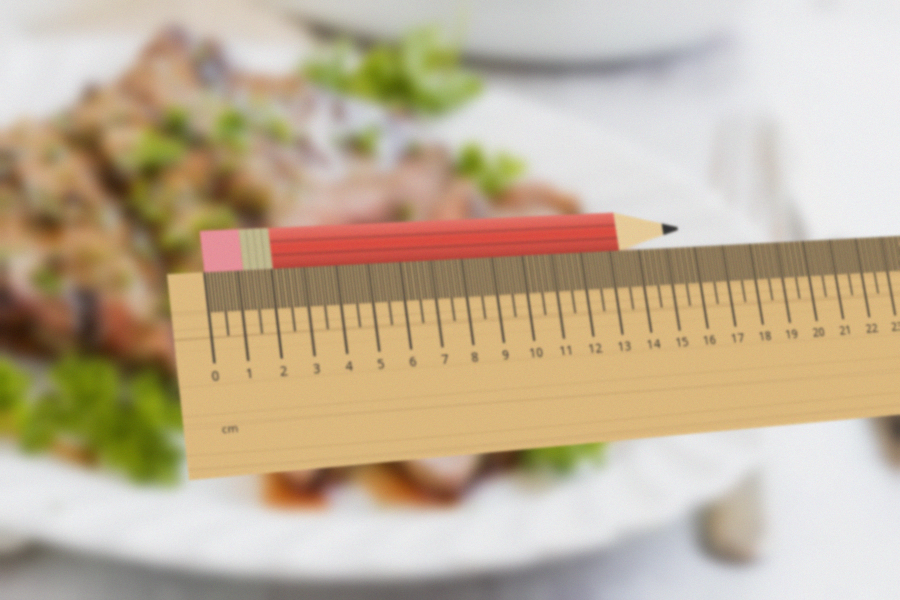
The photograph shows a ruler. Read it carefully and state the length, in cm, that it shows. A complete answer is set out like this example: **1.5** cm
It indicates **15.5** cm
